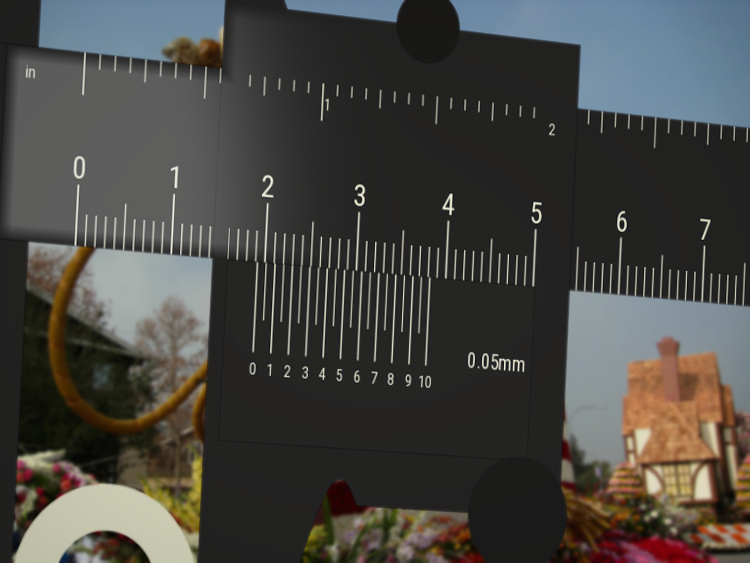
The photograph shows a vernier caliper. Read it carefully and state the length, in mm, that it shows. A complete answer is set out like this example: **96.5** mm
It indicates **19.2** mm
